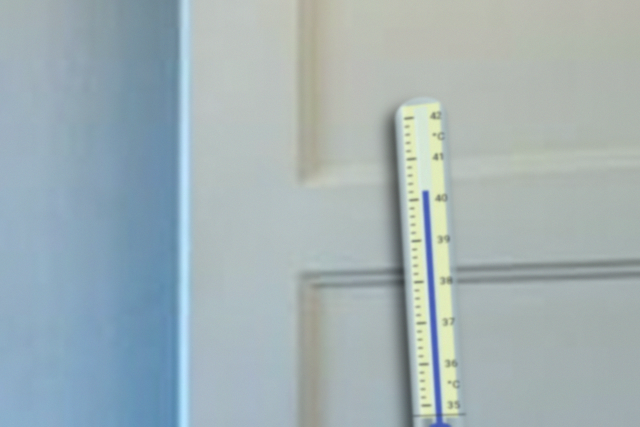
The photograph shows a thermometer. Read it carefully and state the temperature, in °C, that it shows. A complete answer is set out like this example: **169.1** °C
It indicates **40.2** °C
